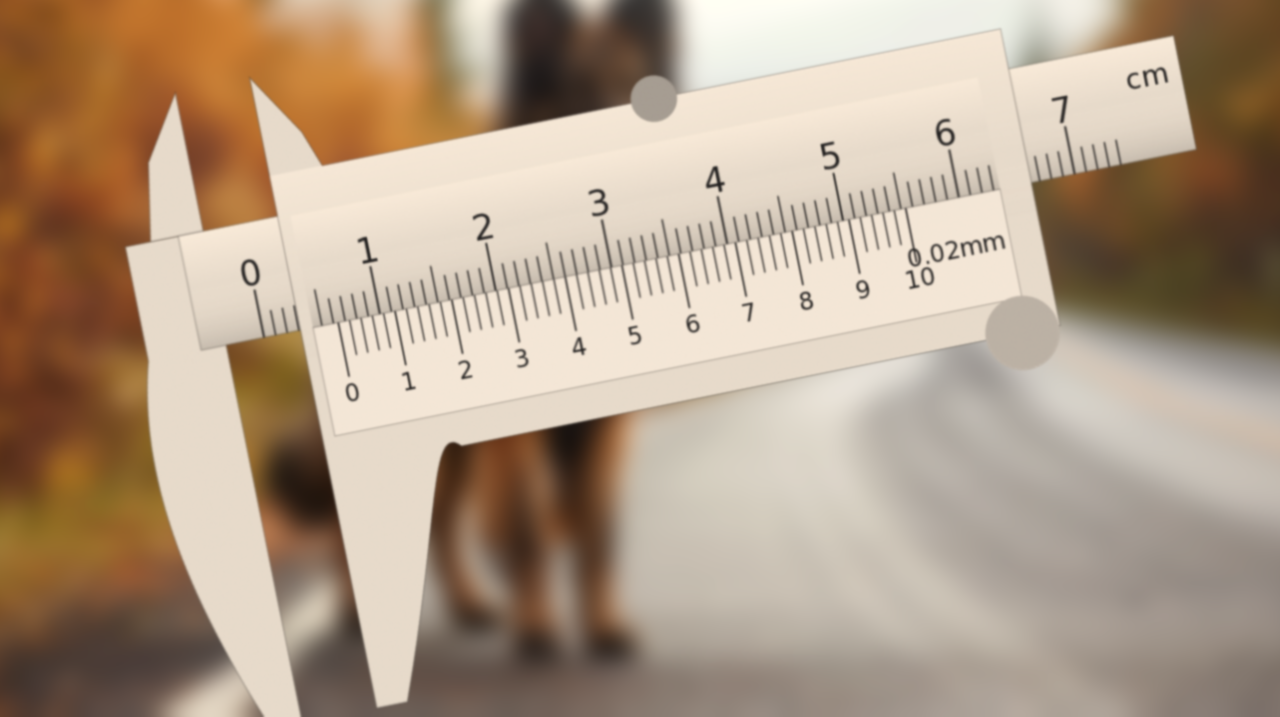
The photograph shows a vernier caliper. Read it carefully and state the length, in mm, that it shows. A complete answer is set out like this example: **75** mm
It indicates **6.4** mm
